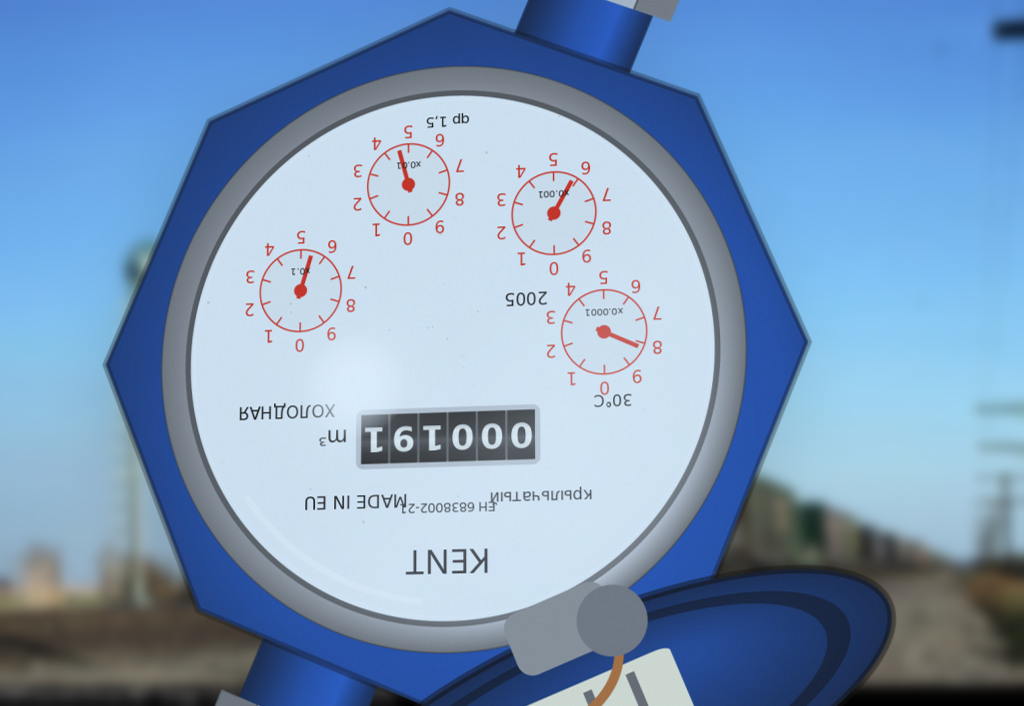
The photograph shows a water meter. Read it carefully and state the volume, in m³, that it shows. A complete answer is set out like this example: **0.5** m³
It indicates **191.5458** m³
